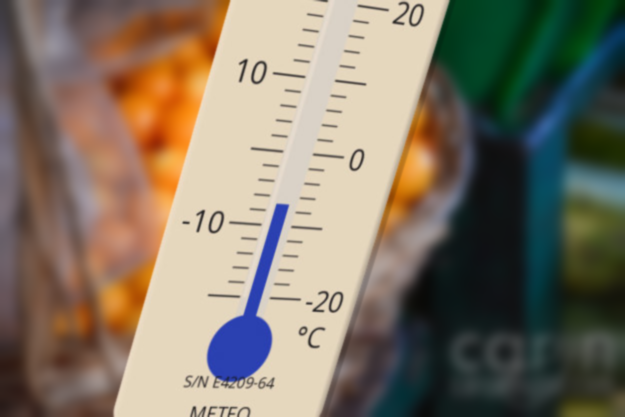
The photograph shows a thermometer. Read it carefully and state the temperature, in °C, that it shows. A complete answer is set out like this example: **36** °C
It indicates **-7** °C
